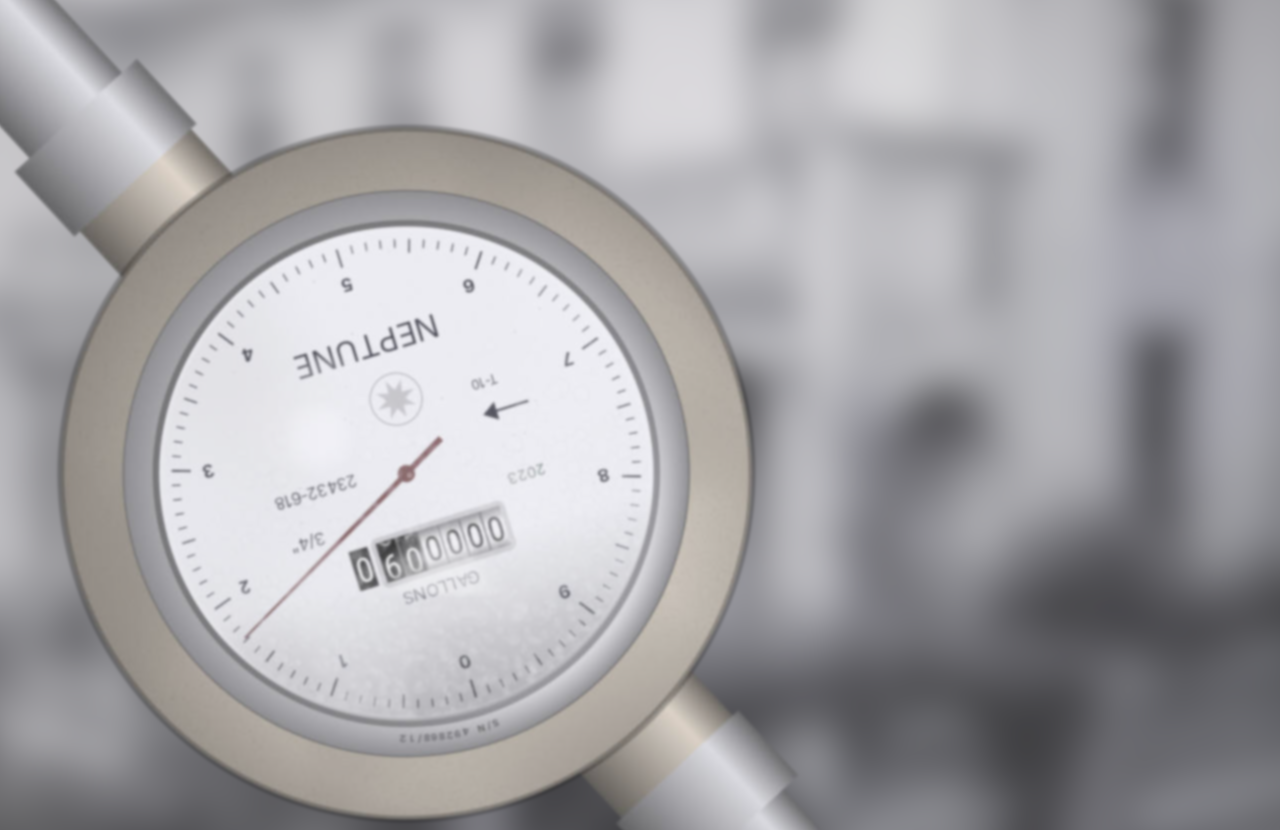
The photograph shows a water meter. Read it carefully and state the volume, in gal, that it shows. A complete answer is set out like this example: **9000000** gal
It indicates **91.7** gal
